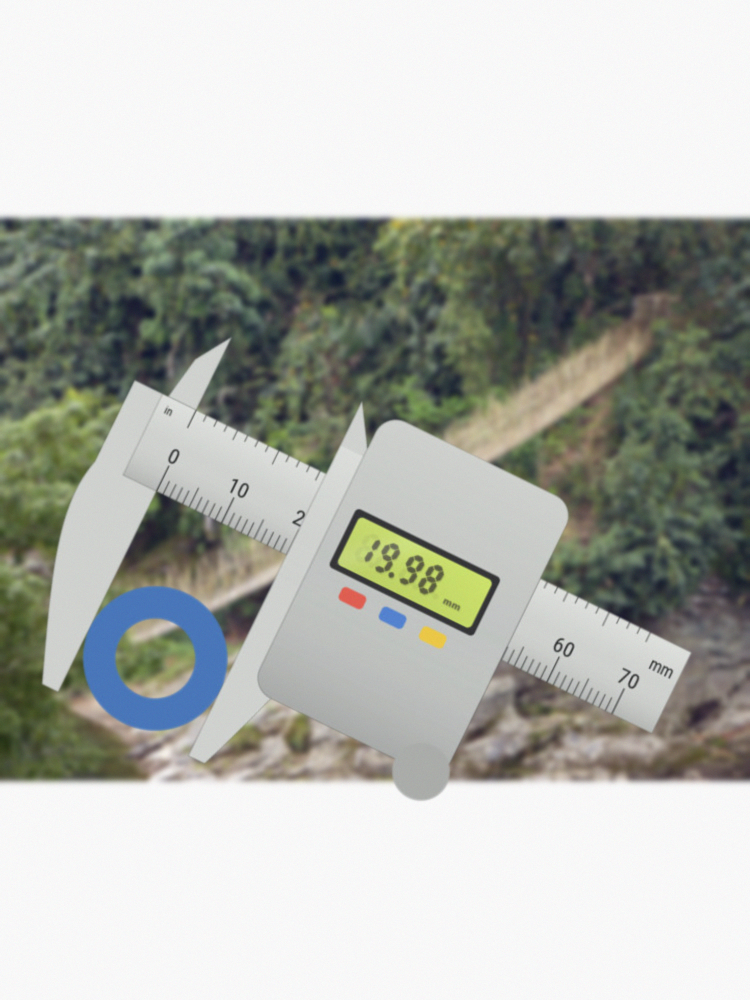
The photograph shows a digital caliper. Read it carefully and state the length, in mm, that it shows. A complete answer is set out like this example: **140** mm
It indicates **19.98** mm
